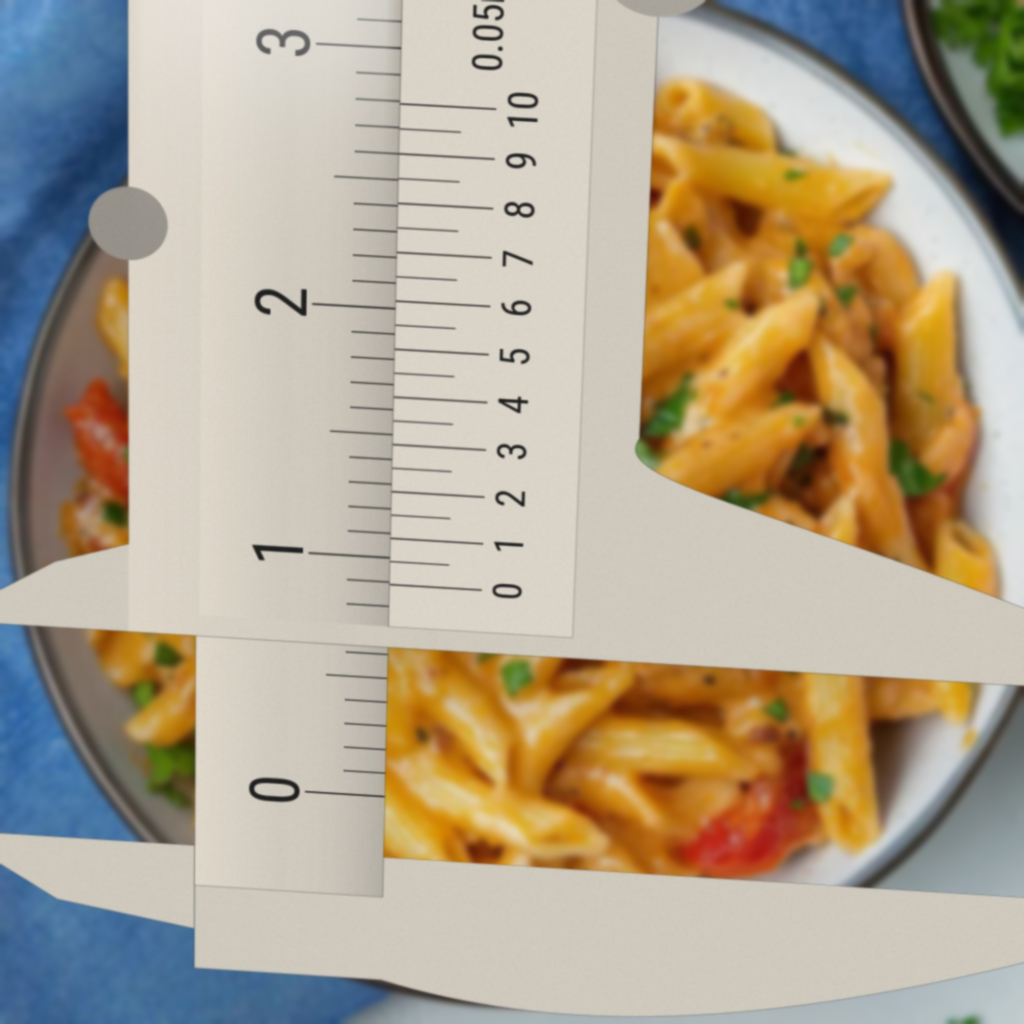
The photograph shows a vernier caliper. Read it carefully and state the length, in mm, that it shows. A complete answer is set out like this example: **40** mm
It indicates **8.9** mm
